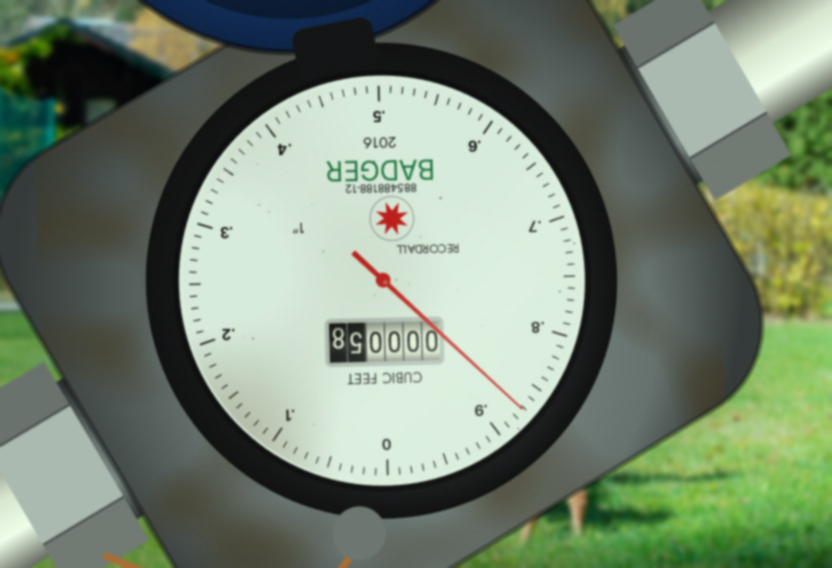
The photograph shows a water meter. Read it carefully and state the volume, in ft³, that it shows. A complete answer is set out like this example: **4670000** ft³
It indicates **57.87** ft³
